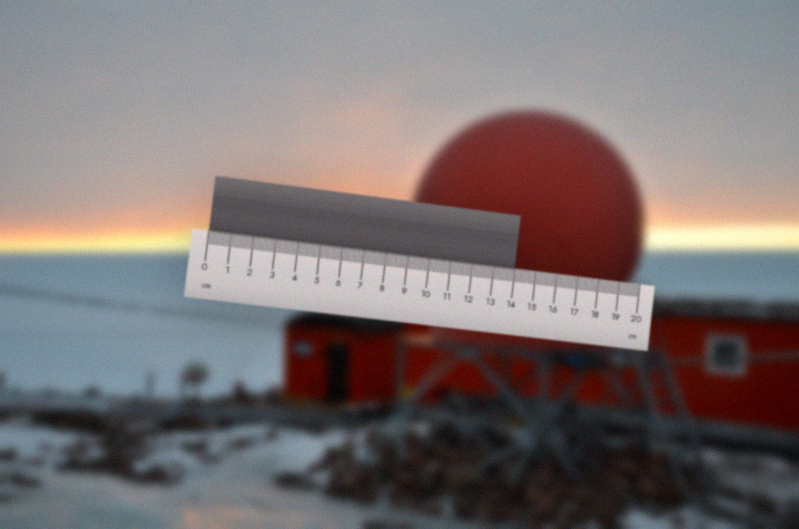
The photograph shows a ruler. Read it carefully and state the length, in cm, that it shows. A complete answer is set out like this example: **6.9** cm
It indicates **14** cm
